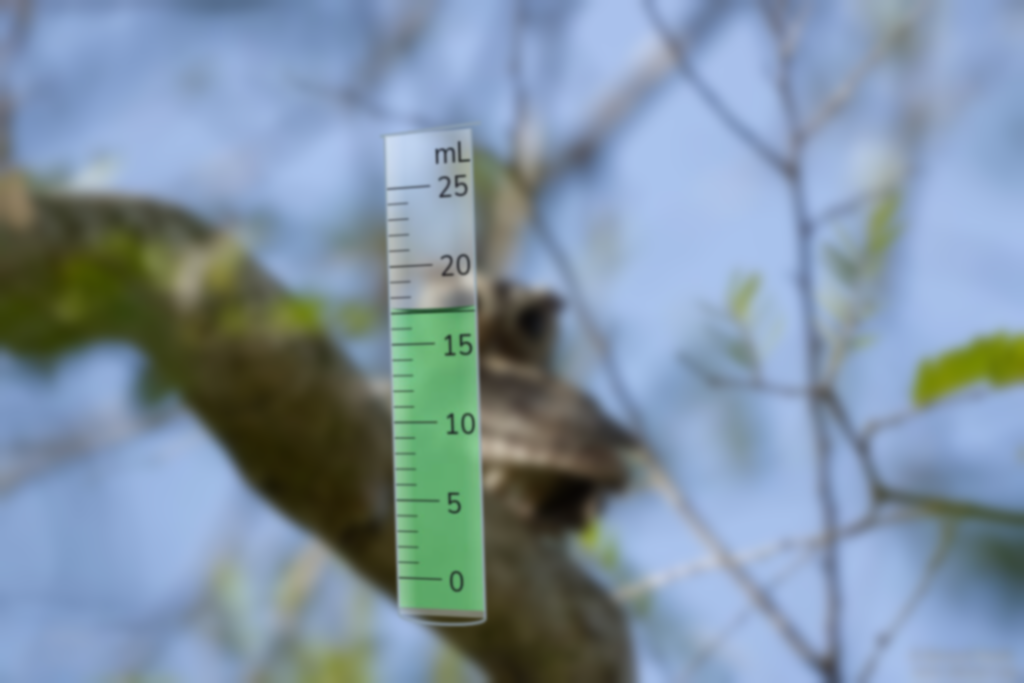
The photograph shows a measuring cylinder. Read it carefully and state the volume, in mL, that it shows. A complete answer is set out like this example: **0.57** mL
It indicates **17** mL
